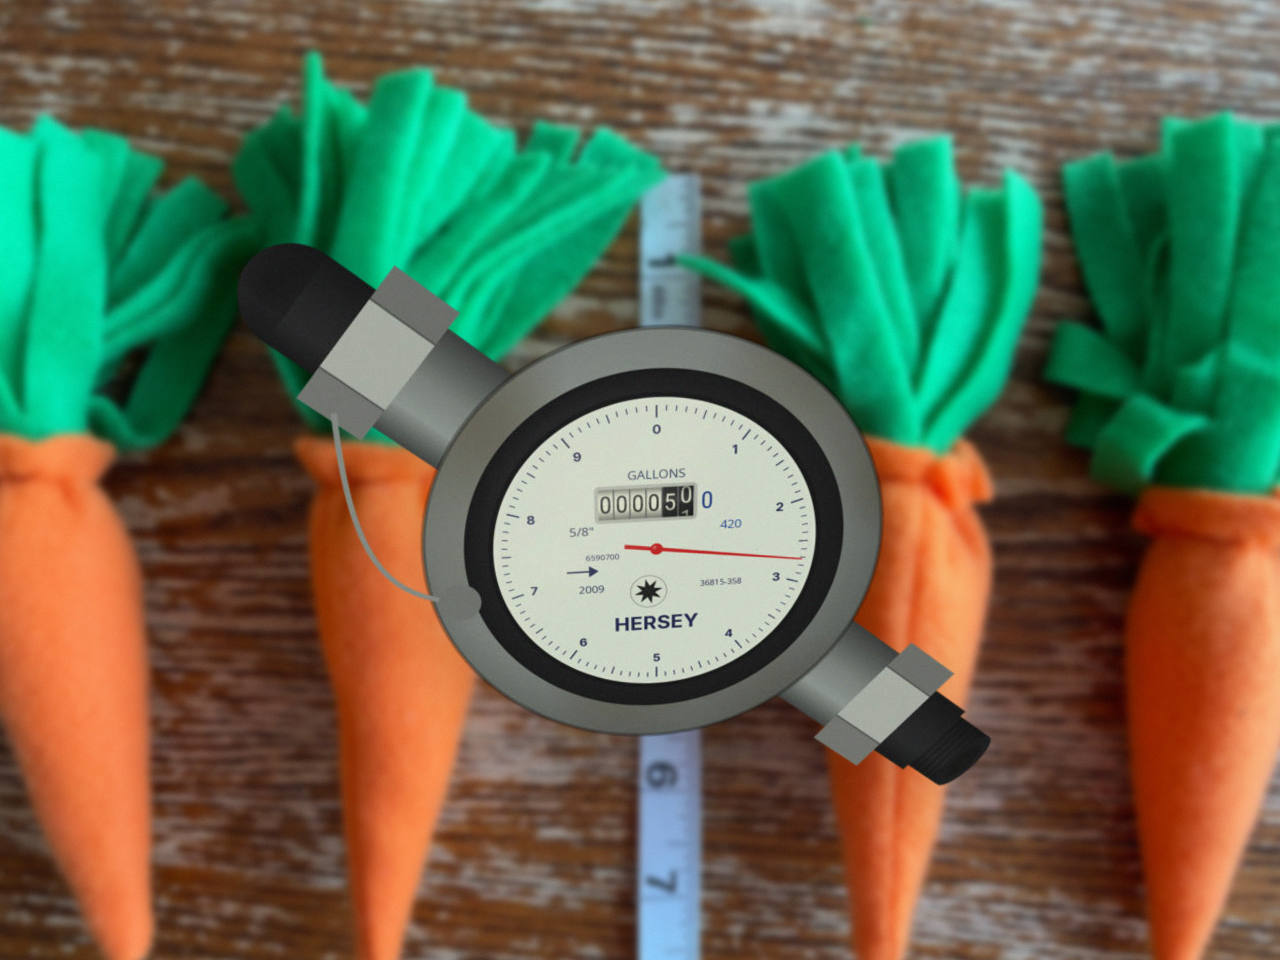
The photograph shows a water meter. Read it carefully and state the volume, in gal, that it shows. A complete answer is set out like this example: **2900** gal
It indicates **502.7** gal
